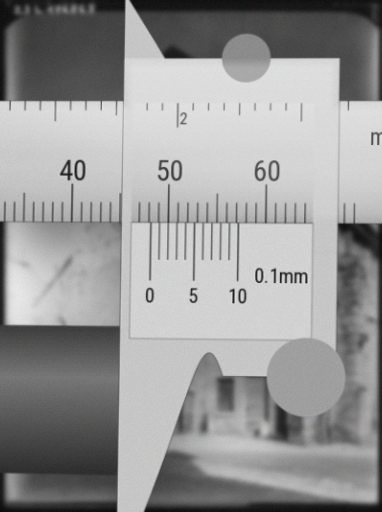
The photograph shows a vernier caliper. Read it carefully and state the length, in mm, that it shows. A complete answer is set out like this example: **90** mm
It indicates **48.2** mm
